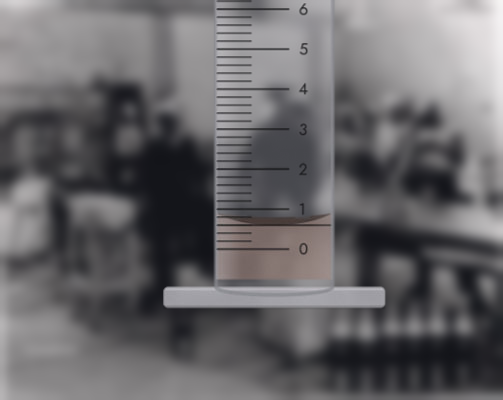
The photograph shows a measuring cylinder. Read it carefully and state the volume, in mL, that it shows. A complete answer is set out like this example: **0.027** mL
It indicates **0.6** mL
